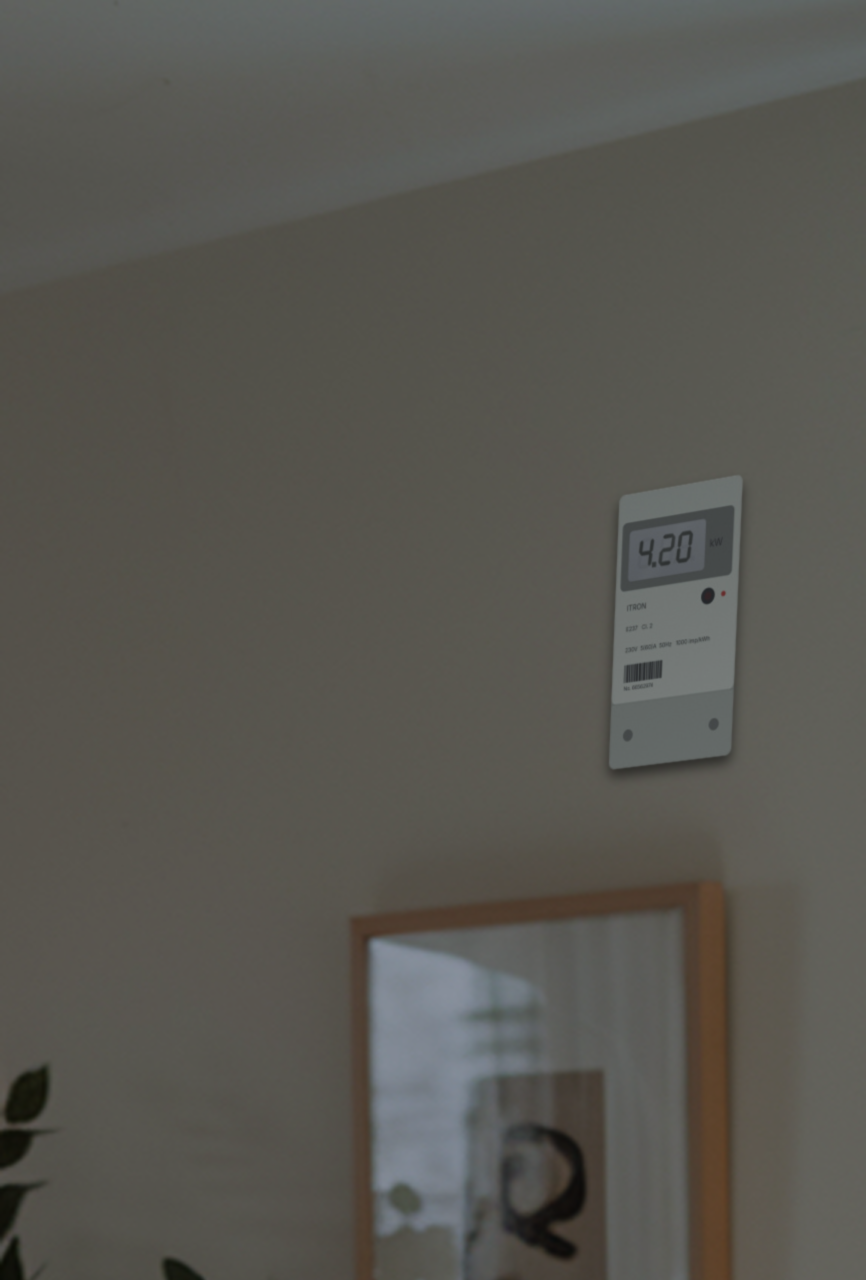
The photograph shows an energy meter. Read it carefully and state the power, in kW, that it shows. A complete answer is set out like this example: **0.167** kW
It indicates **4.20** kW
